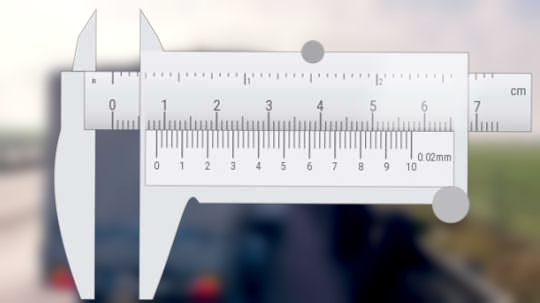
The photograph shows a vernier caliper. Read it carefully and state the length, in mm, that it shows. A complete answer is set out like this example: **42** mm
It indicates **8.5** mm
